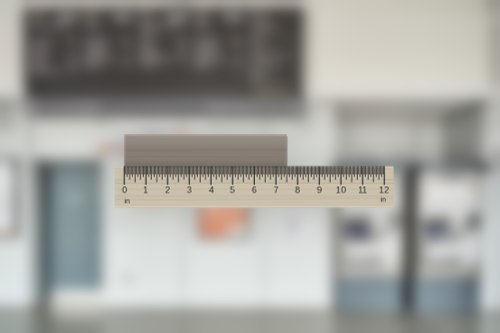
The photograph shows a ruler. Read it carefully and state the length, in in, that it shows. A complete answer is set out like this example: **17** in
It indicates **7.5** in
